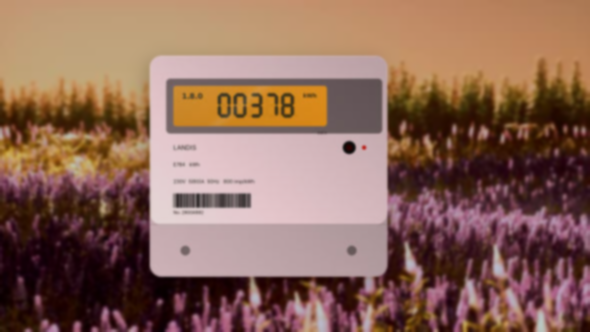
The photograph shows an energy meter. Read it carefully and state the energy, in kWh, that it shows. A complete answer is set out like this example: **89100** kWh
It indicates **378** kWh
